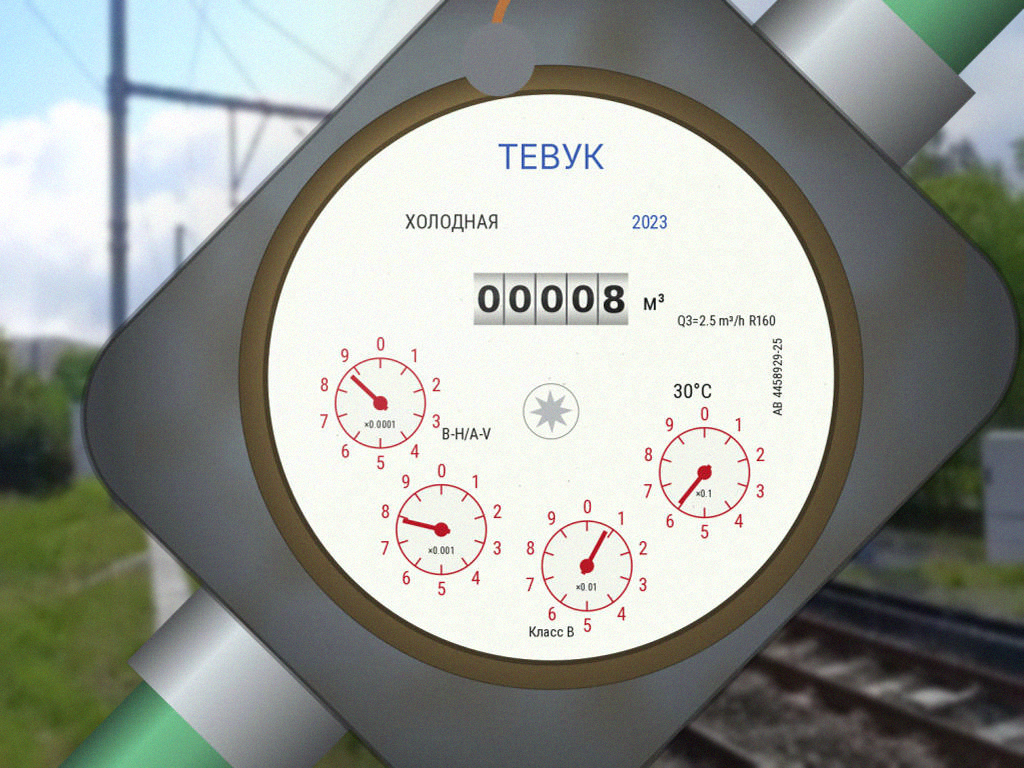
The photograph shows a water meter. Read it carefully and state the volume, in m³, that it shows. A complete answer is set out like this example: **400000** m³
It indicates **8.6078** m³
